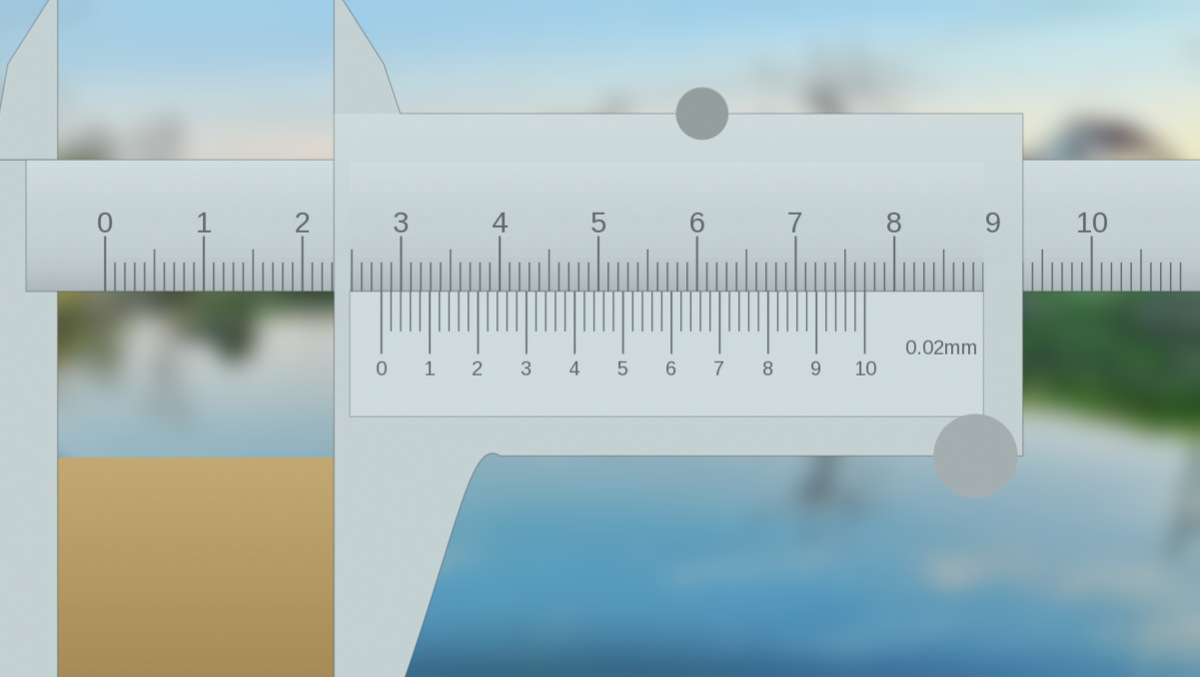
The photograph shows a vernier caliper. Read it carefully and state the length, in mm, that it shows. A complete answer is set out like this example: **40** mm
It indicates **28.0** mm
